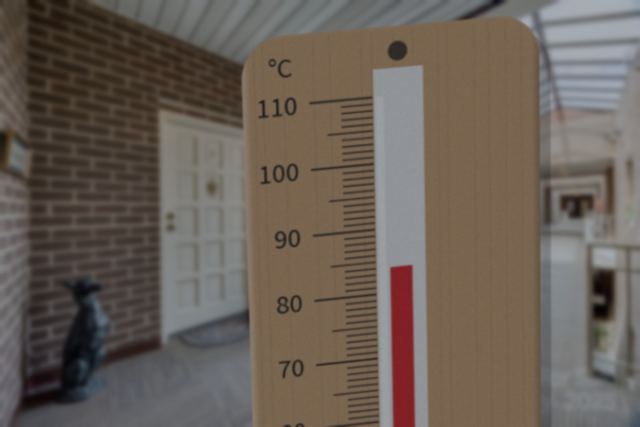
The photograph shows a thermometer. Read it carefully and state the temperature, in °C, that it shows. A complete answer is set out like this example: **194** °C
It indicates **84** °C
